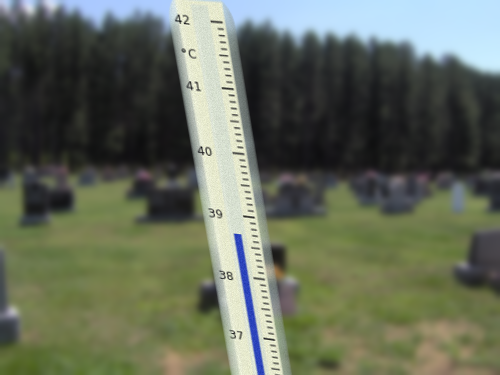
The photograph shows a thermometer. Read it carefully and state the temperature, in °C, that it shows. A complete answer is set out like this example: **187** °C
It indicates **38.7** °C
